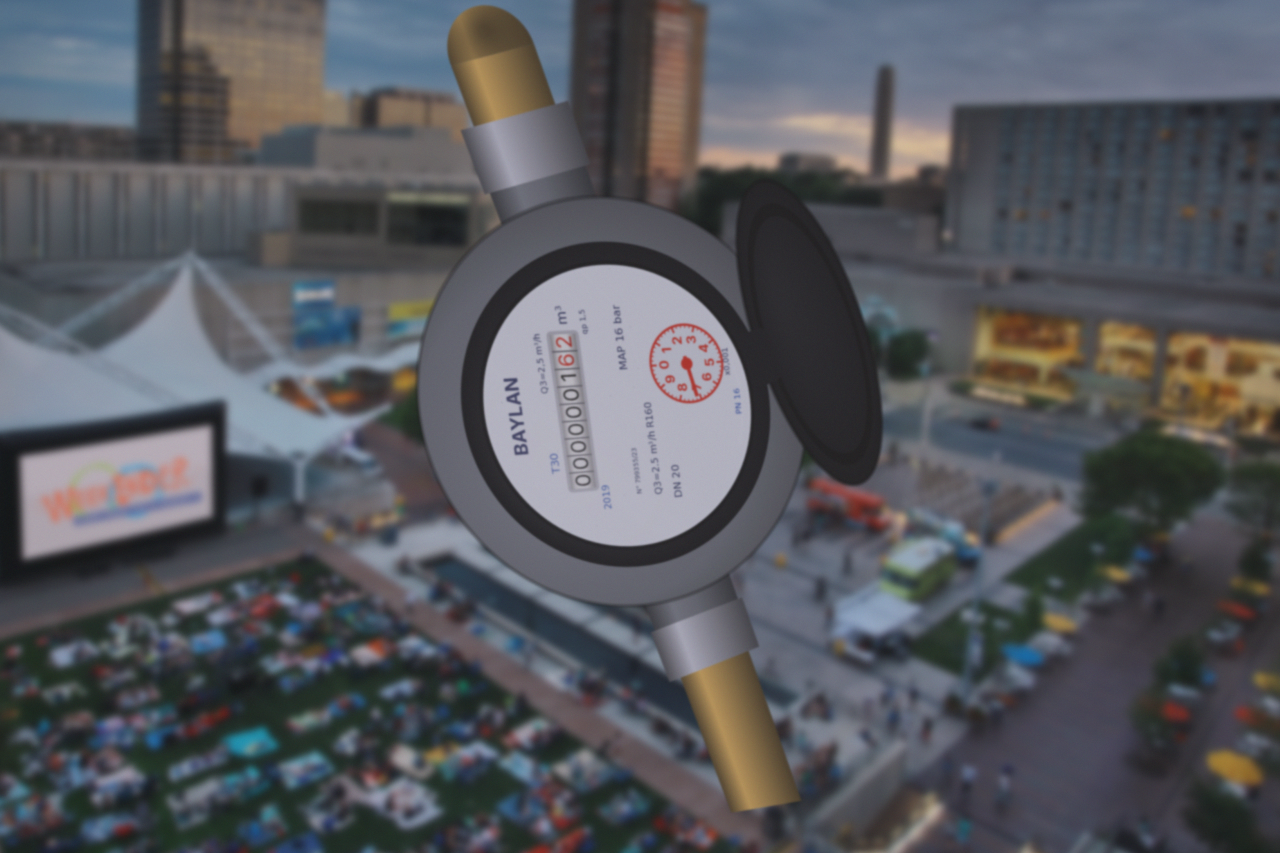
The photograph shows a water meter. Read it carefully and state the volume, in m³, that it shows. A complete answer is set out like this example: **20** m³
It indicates **1.627** m³
